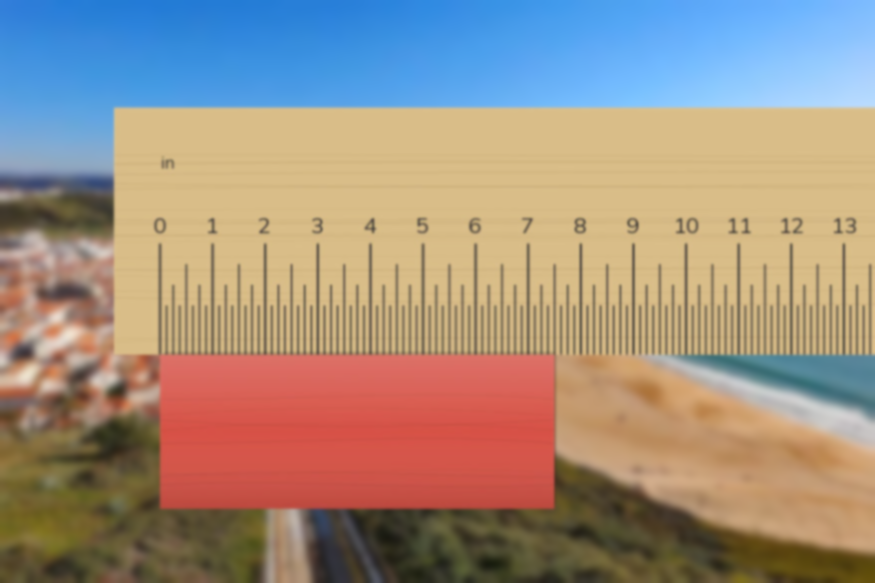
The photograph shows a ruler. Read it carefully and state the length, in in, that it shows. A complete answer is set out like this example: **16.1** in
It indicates **7.5** in
